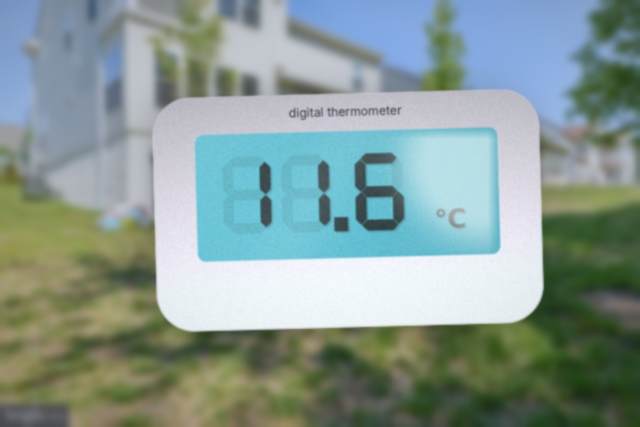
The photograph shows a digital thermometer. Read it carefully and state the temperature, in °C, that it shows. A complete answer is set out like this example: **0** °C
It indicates **11.6** °C
